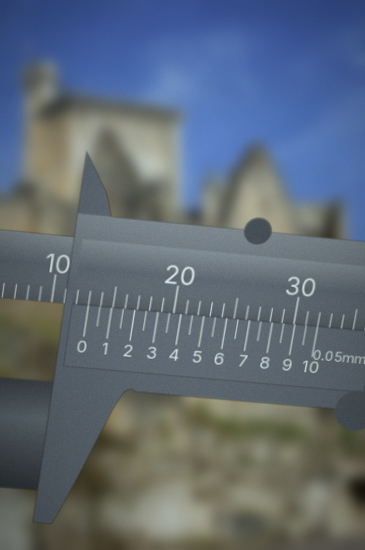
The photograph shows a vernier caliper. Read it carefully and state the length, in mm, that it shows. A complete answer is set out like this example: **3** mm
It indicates **13.0** mm
